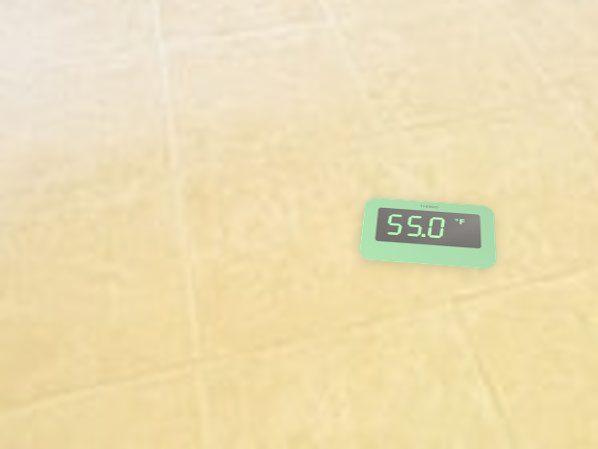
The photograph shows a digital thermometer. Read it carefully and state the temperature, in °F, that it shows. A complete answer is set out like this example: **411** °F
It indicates **55.0** °F
